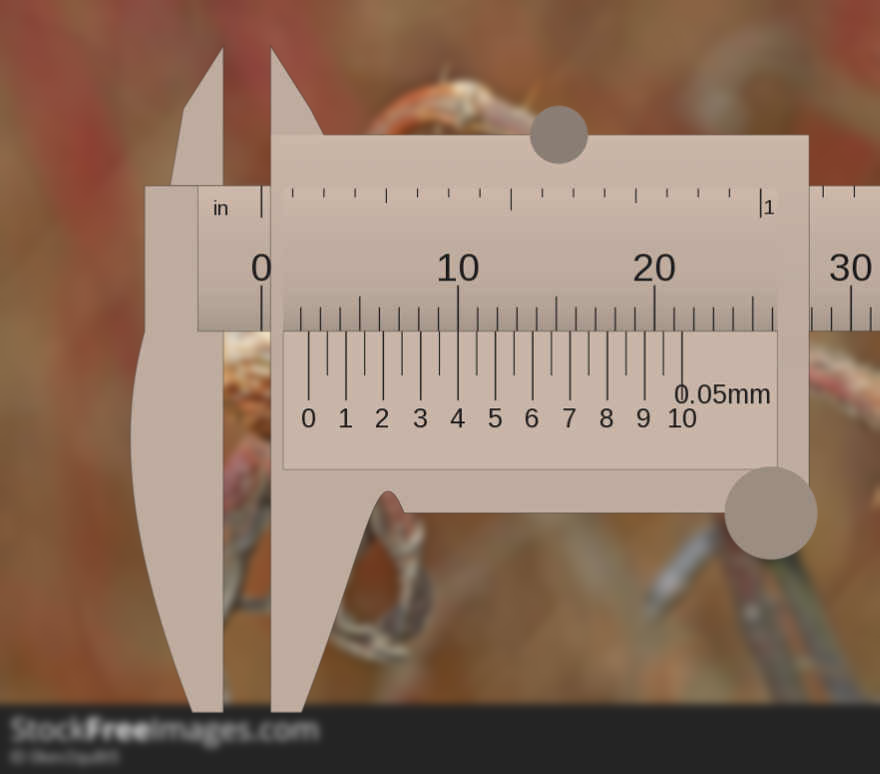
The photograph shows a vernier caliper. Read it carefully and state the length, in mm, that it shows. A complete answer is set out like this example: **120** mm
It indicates **2.4** mm
